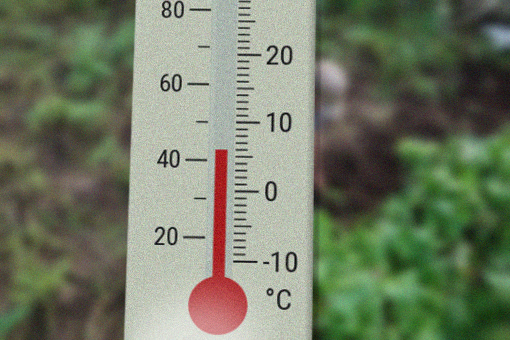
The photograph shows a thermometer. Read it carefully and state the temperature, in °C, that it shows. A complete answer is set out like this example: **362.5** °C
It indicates **6** °C
